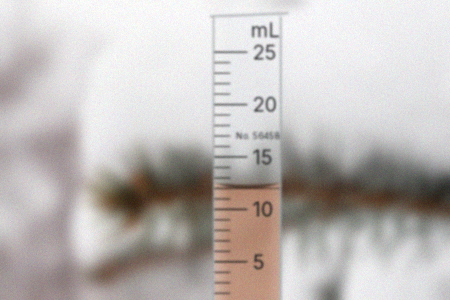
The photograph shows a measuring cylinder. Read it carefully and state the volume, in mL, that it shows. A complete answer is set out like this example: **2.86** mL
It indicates **12** mL
